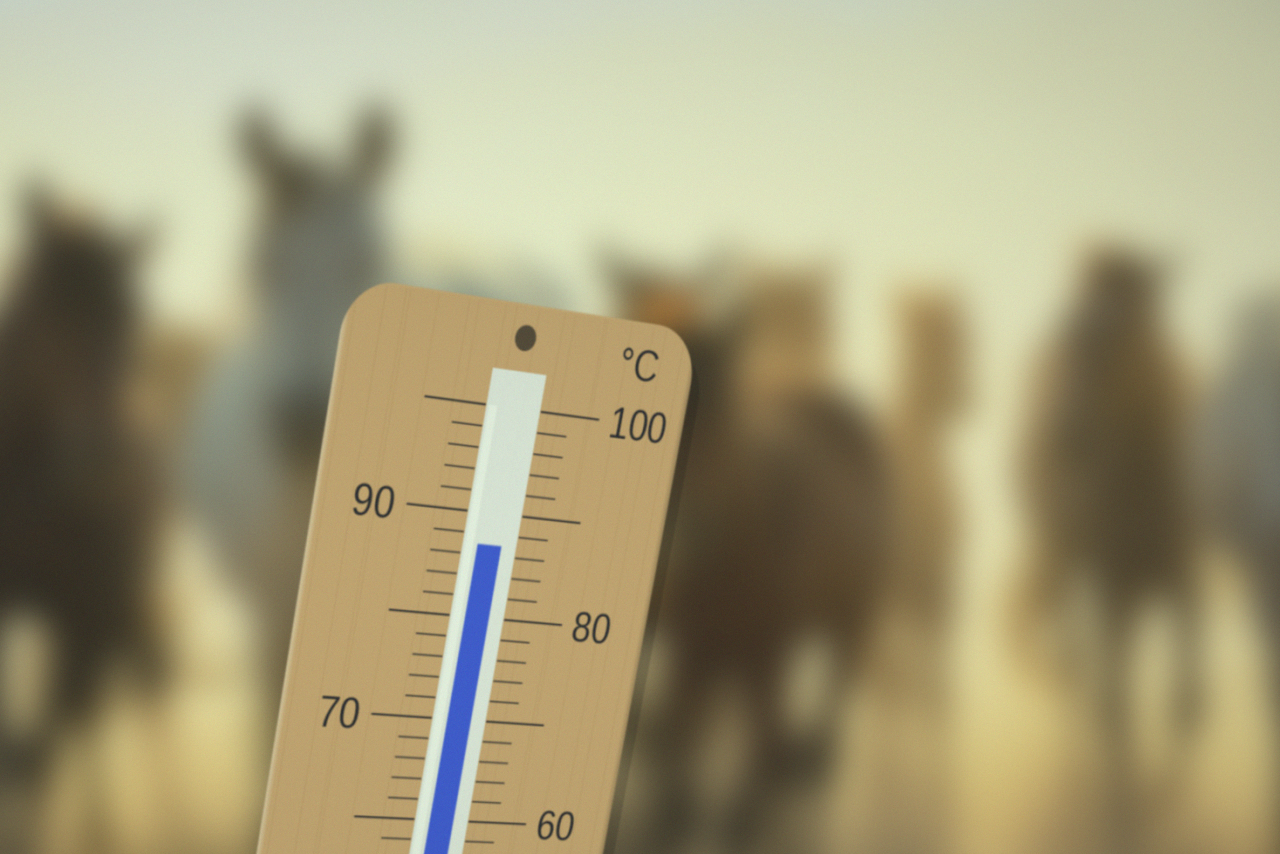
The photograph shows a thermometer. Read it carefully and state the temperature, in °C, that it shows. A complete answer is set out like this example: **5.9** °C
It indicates **87** °C
